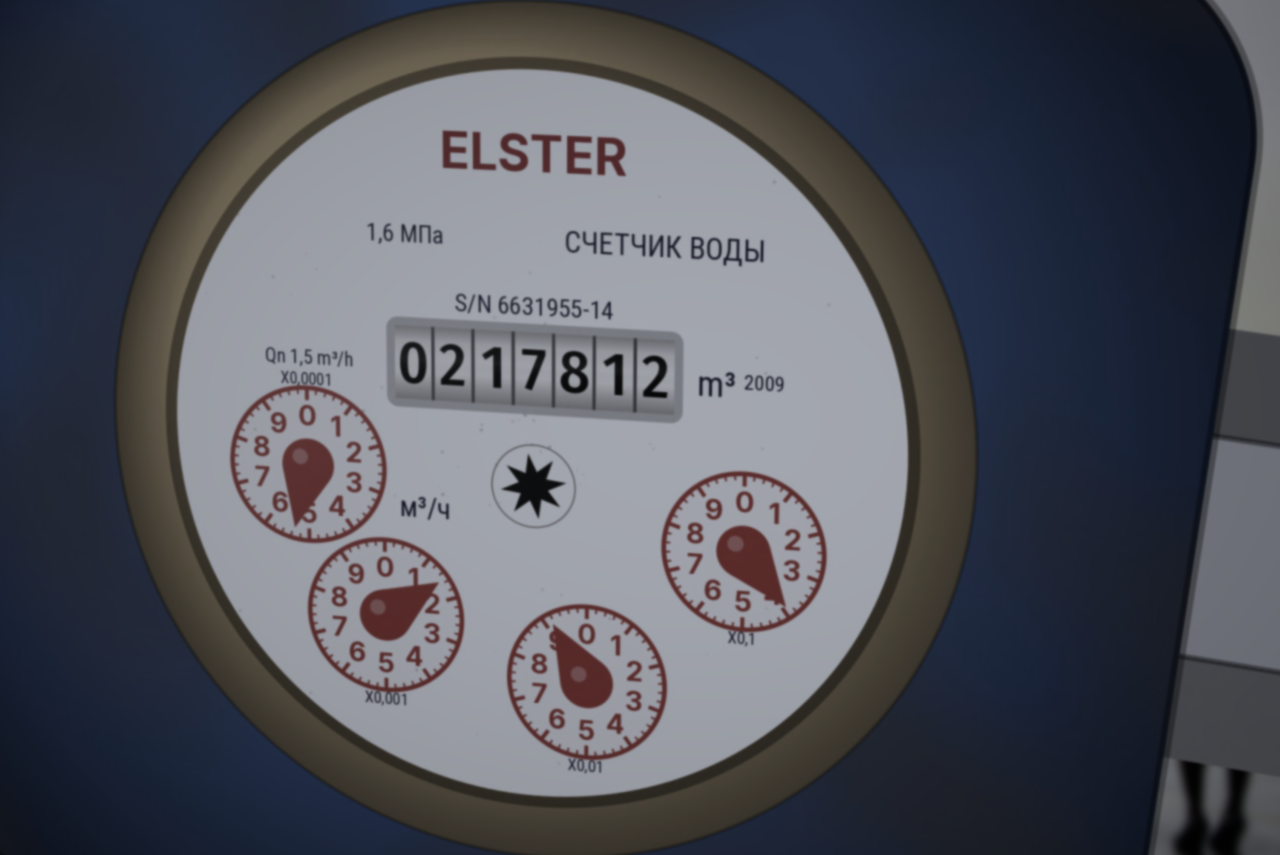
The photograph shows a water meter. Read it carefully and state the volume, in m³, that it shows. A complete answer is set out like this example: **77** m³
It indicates **217812.3915** m³
